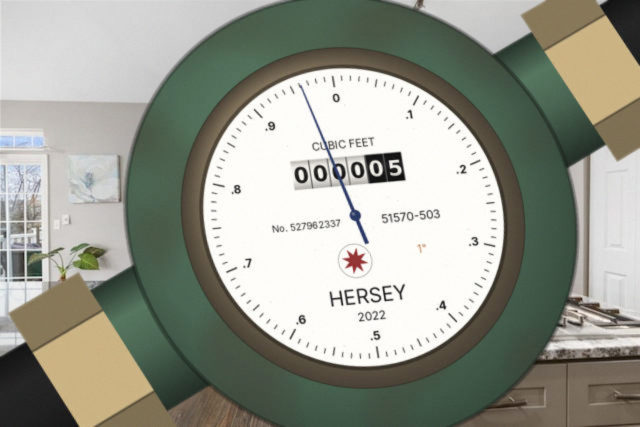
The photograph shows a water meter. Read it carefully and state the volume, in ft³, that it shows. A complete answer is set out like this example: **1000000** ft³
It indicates **4.96** ft³
